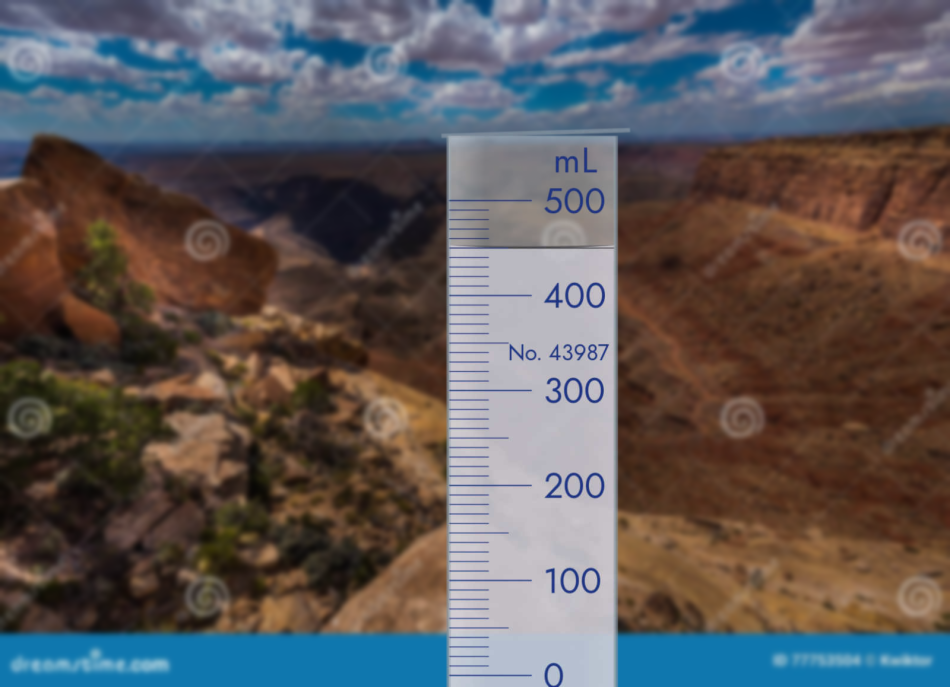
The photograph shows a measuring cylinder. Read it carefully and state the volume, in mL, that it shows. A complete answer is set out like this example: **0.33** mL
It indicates **450** mL
